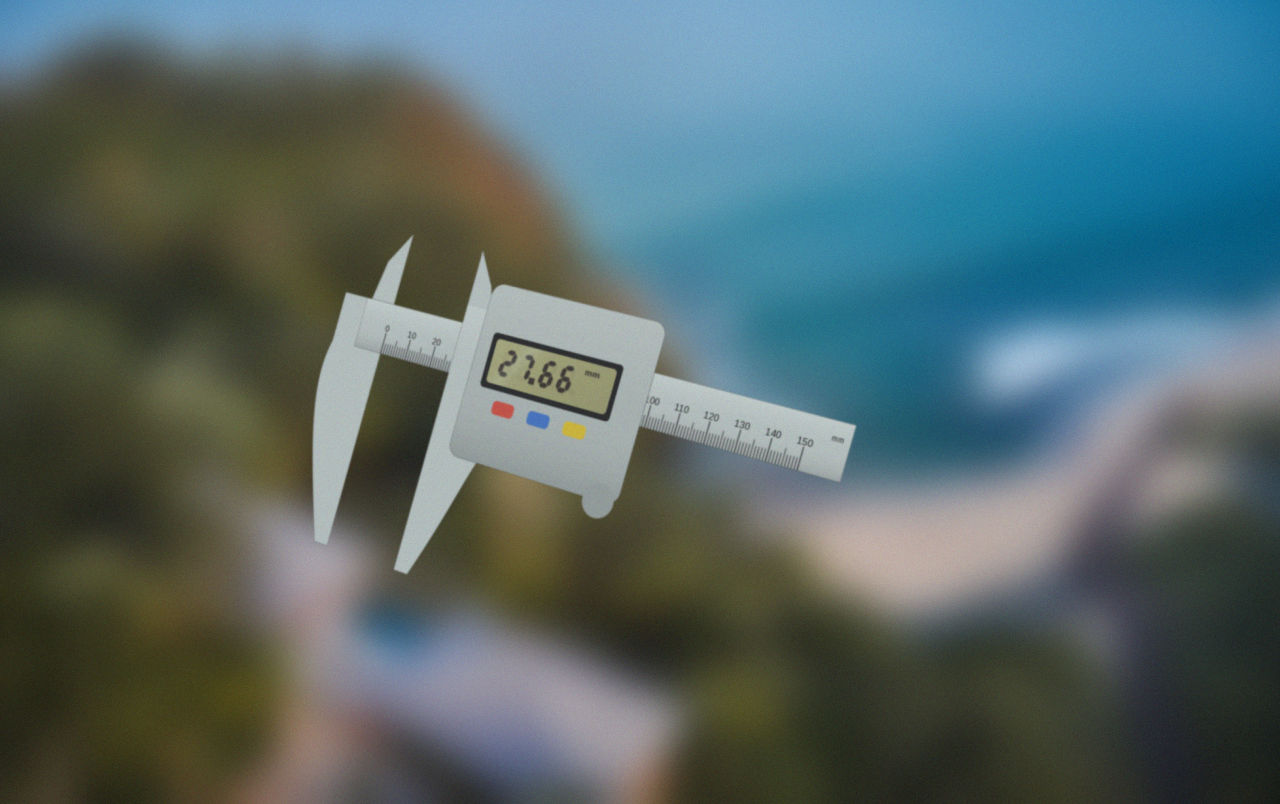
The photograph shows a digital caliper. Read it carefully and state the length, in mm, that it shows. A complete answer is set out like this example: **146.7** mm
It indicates **27.66** mm
